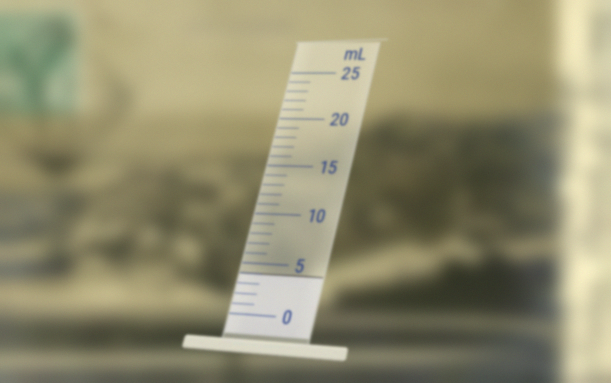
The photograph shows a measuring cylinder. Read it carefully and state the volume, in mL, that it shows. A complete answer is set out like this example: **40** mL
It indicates **4** mL
